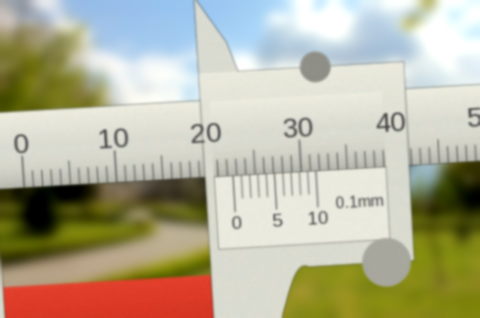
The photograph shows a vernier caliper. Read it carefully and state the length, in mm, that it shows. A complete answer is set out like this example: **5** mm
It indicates **22.6** mm
